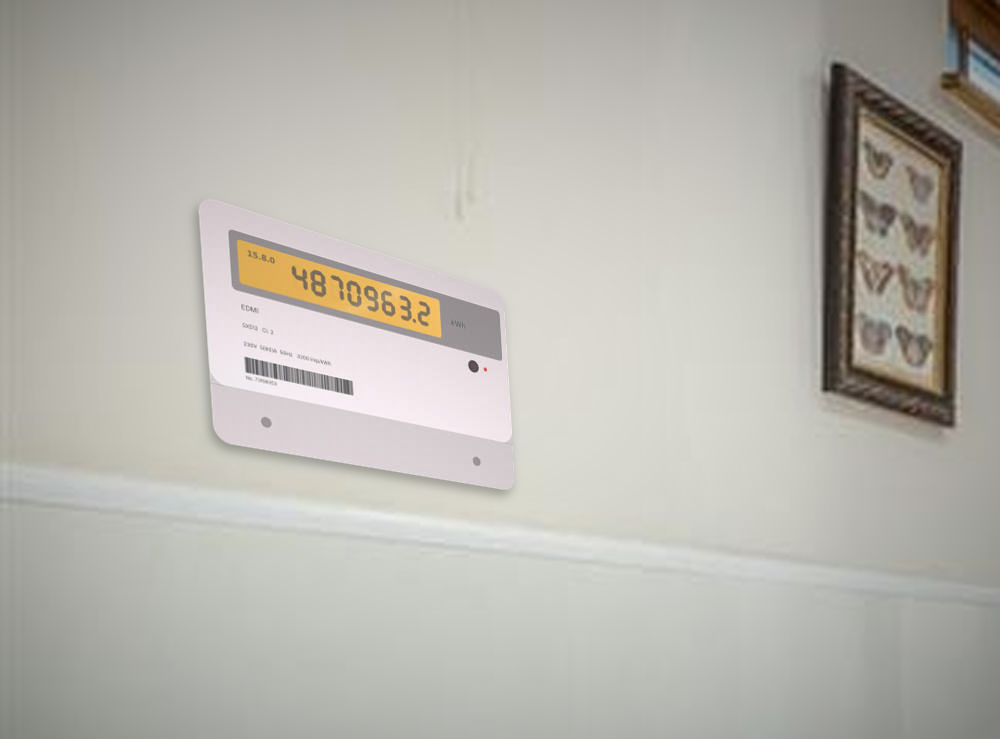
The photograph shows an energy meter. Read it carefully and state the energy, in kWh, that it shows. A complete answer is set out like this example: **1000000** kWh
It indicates **4870963.2** kWh
